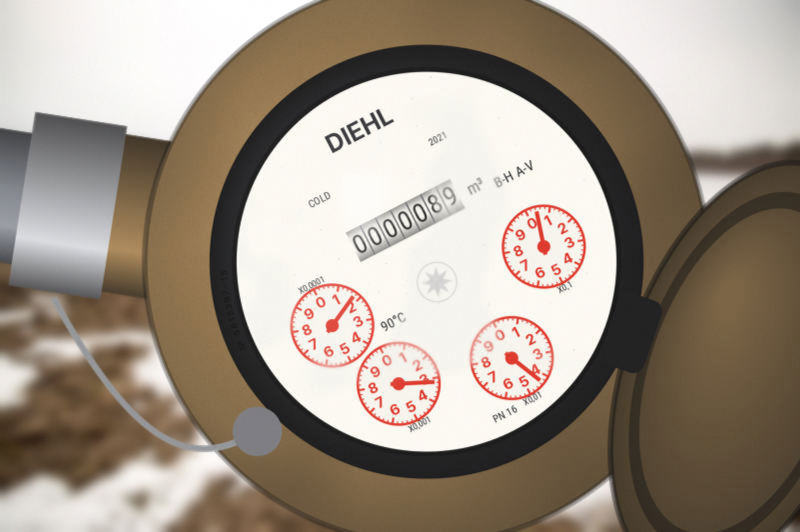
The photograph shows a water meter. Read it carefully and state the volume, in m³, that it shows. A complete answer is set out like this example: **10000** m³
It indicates **89.0431** m³
